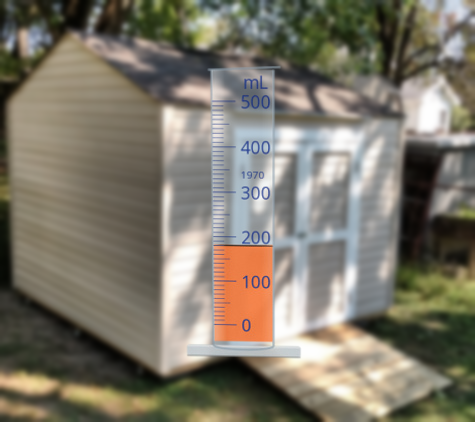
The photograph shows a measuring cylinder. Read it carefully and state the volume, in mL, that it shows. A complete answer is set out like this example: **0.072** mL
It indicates **180** mL
